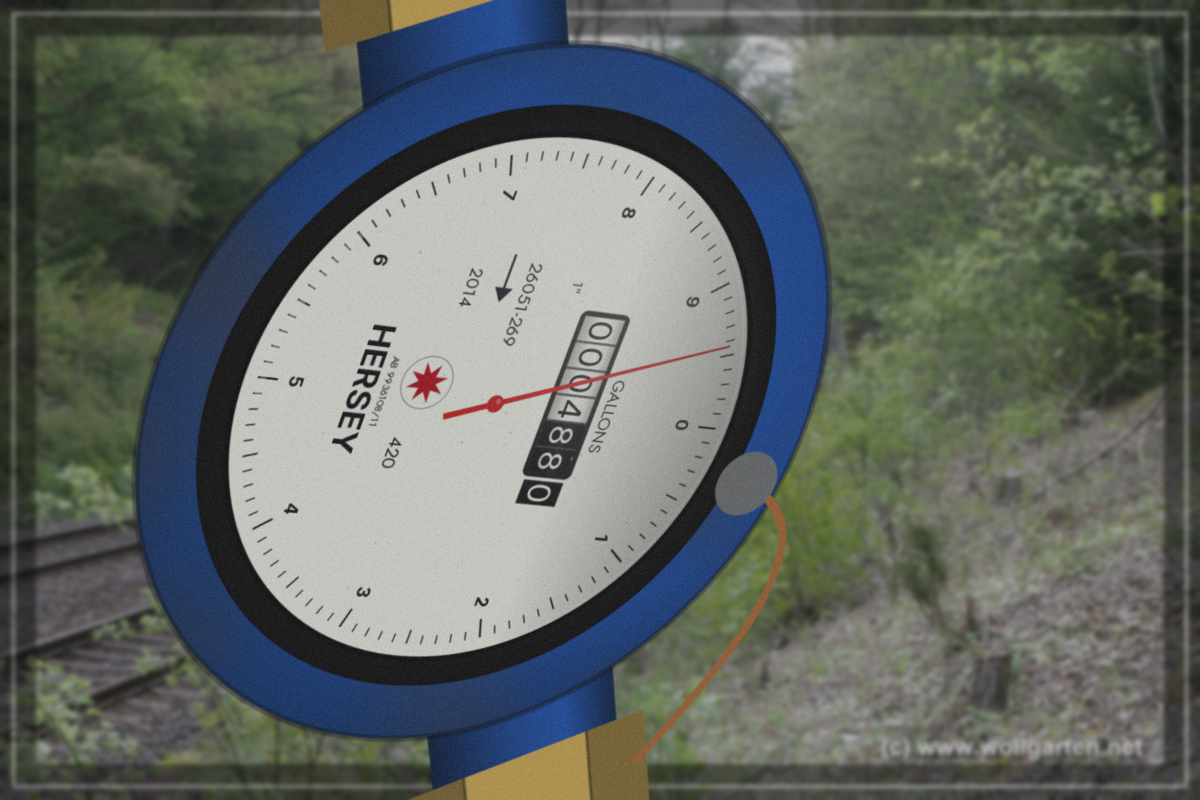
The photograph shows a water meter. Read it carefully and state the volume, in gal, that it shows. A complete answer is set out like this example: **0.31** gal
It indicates **4879.4** gal
